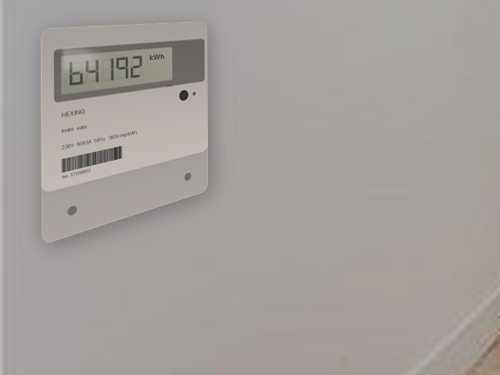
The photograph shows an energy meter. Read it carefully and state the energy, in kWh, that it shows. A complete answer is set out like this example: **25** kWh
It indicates **64192** kWh
